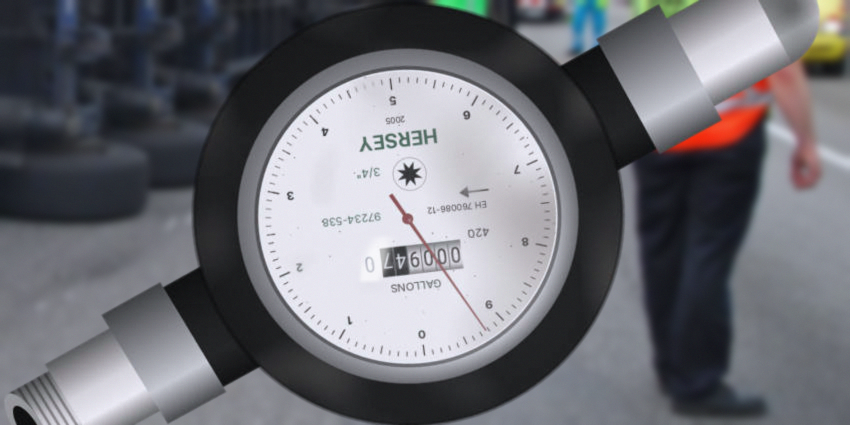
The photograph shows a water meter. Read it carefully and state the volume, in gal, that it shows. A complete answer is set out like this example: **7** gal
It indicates **9469.2** gal
